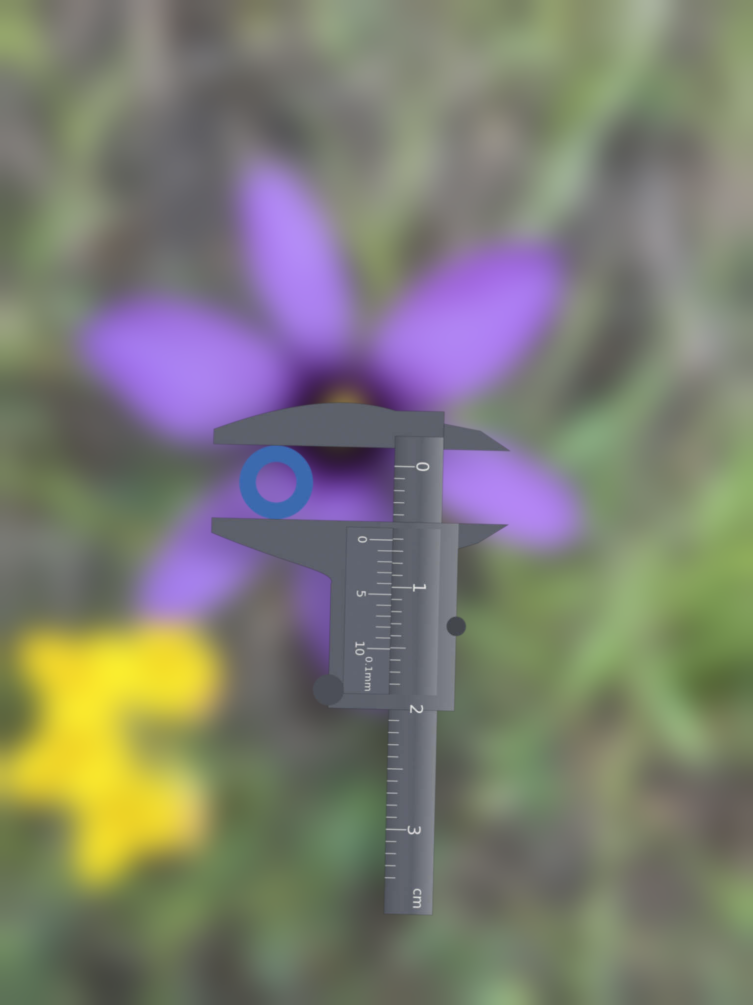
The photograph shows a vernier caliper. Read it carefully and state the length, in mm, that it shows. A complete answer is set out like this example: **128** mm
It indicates **6.1** mm
